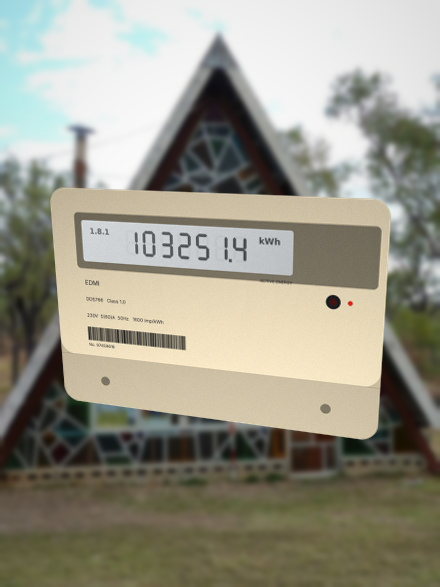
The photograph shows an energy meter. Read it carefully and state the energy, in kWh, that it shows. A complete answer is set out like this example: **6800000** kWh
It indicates **103251.4** kWh
